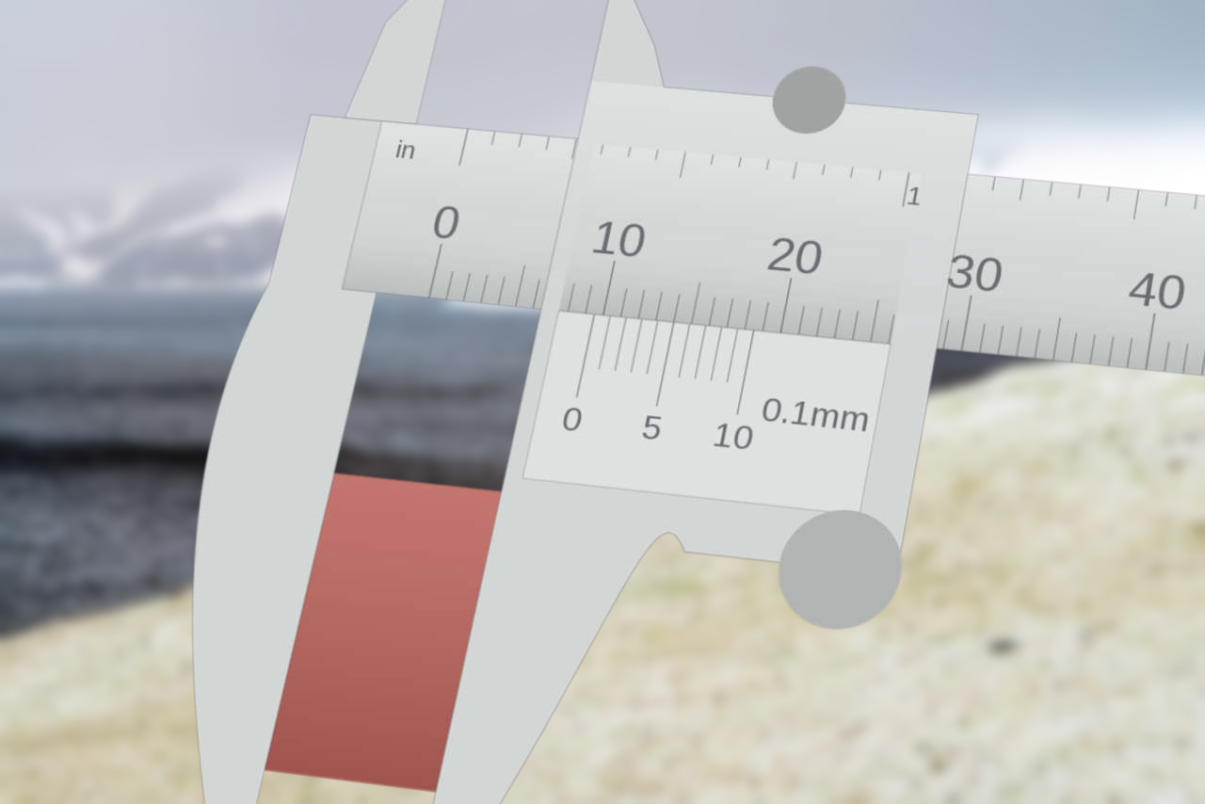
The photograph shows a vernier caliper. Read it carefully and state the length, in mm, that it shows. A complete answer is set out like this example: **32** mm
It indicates **9.5** mm
